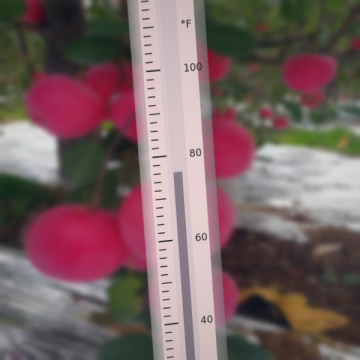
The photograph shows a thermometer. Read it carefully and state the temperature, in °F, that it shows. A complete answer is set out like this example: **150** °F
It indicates **76** °F
